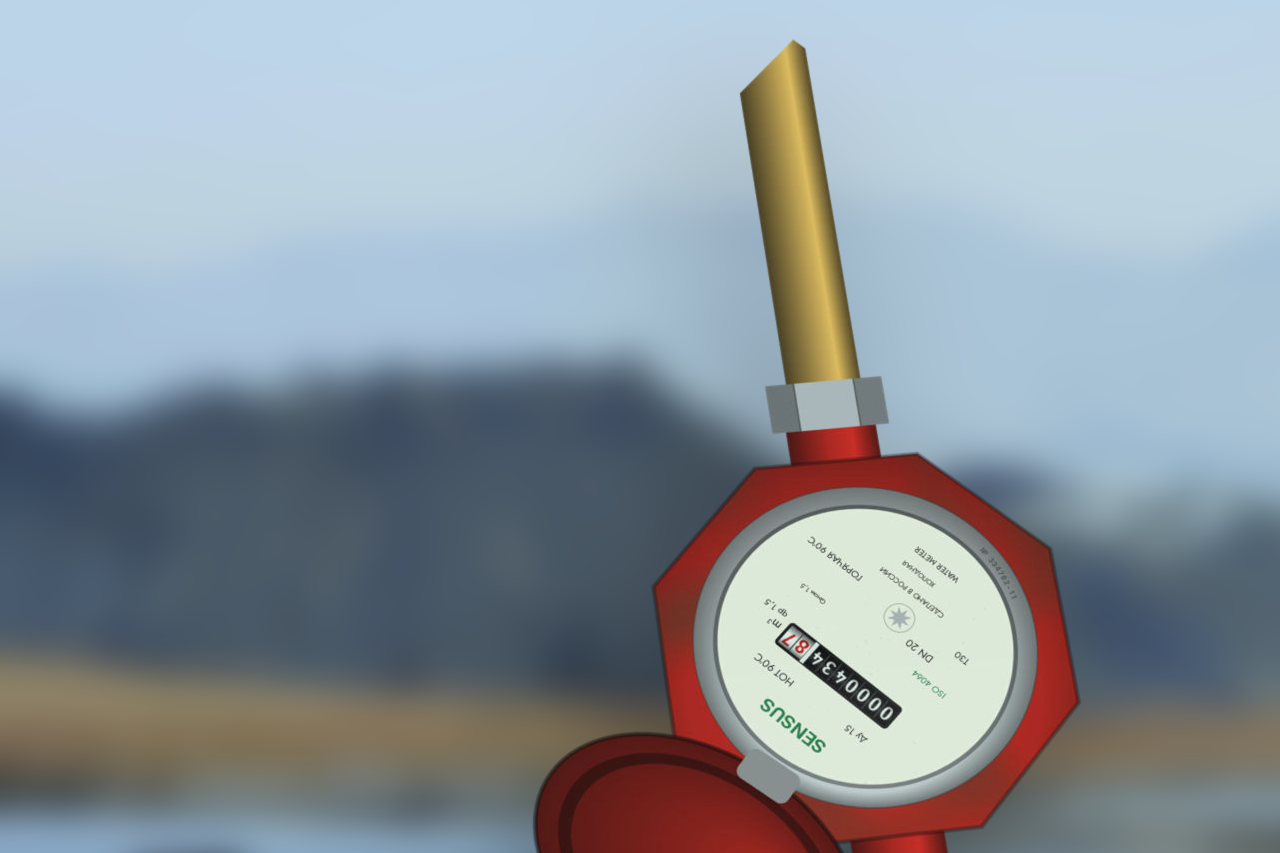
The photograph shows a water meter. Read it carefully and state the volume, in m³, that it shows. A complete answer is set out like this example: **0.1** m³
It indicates **434.87** m³
